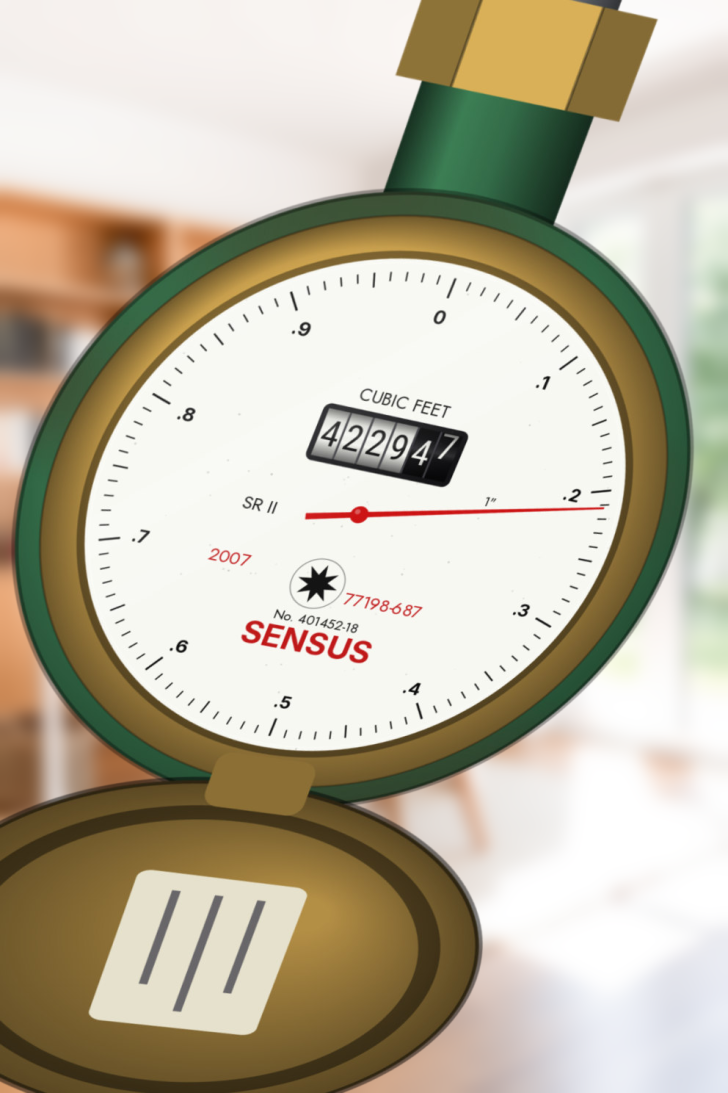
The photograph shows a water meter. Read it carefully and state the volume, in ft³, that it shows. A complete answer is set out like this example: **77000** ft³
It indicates **422947.21** ft³
